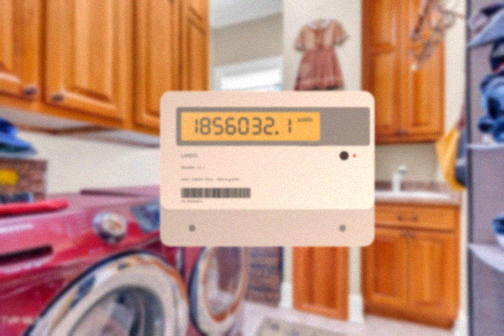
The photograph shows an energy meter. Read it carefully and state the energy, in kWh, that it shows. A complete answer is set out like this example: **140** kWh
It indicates **1856032.1** kWh
